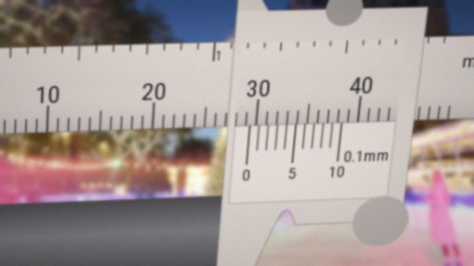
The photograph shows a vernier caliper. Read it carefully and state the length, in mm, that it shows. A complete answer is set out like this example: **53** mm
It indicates **29.4** mm
